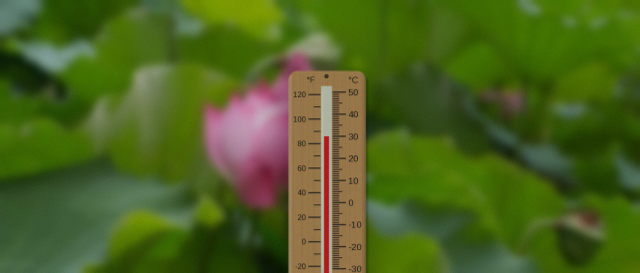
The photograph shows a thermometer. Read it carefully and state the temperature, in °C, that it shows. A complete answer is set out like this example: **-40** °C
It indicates **30** °C
